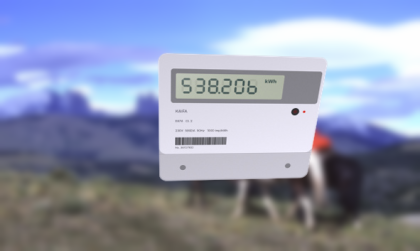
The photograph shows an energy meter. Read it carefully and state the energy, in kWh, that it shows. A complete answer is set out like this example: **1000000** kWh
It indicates **538.206** kWh
